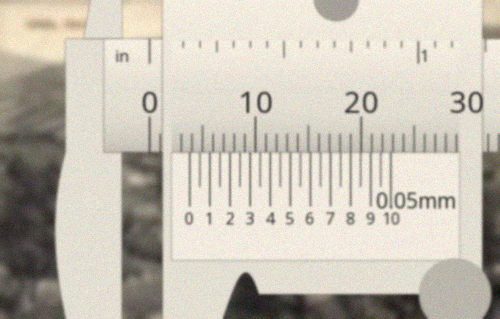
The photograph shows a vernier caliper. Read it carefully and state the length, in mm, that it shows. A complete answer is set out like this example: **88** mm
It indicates **3.8** mm
